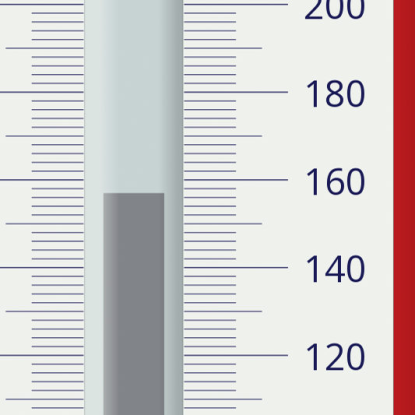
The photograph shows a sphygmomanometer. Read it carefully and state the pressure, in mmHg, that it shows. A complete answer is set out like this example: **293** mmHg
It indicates **157** mmHg
